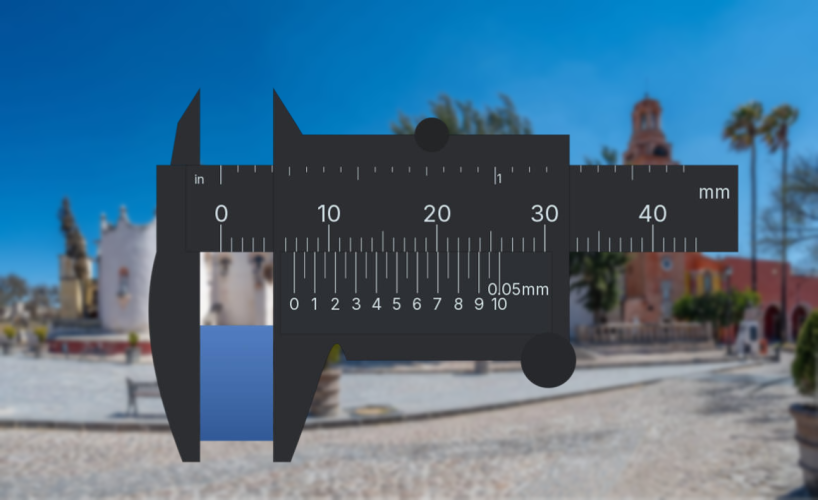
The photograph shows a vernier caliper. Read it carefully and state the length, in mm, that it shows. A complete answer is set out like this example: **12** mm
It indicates **6.8** mm
